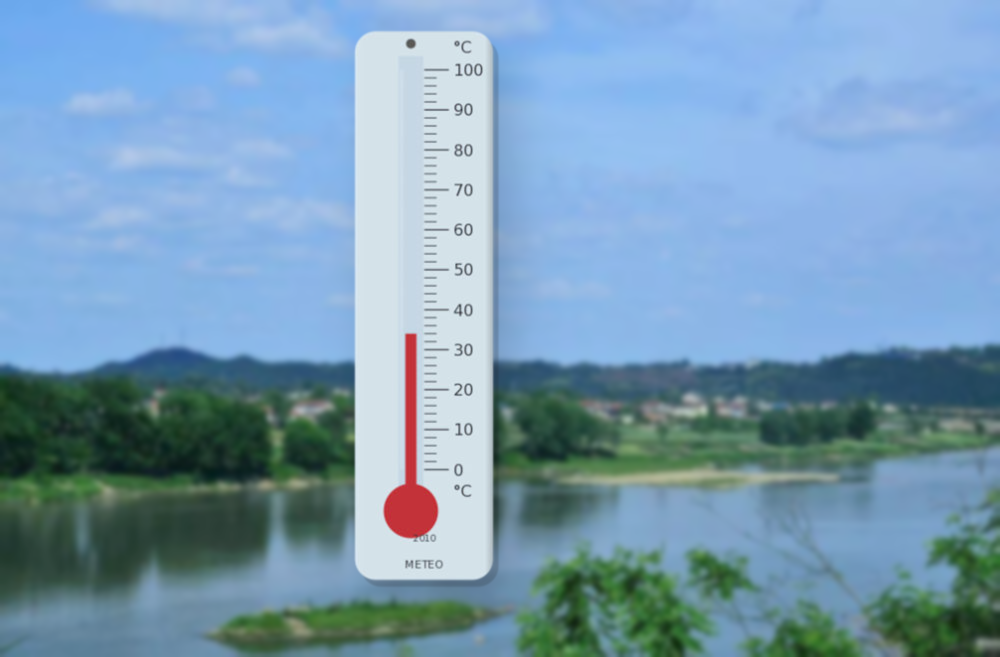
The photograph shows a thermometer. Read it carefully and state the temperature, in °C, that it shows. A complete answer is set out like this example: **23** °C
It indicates **34** °C
